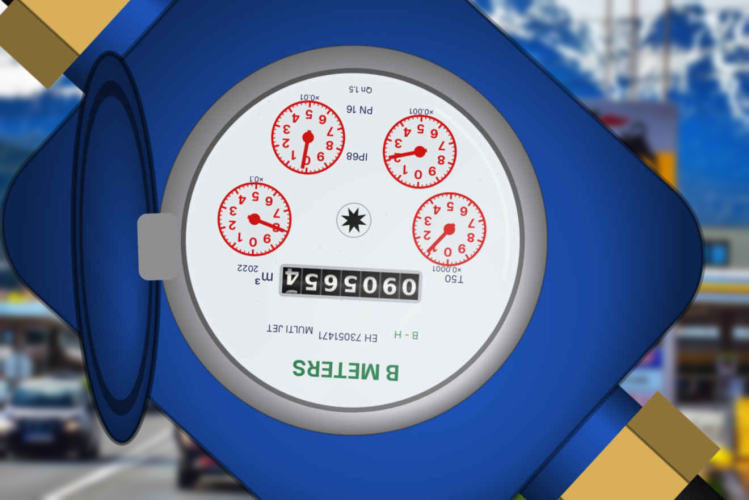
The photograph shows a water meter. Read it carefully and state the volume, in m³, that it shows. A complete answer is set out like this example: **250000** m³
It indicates **905653.8021** m³
